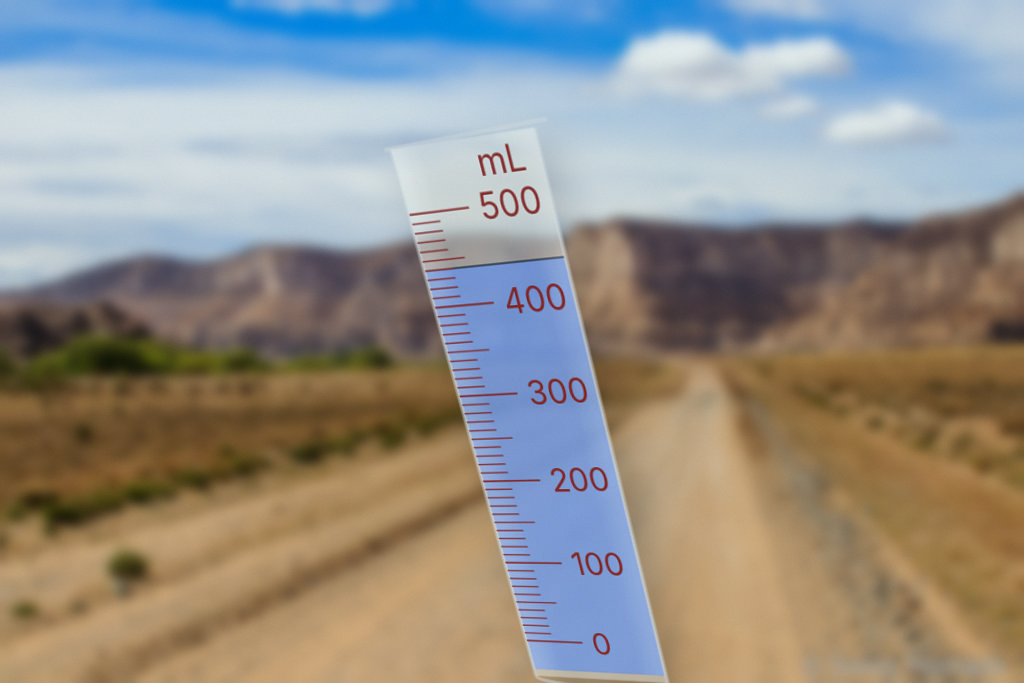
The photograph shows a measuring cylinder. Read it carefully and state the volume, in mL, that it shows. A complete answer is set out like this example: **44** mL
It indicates **440** mL
